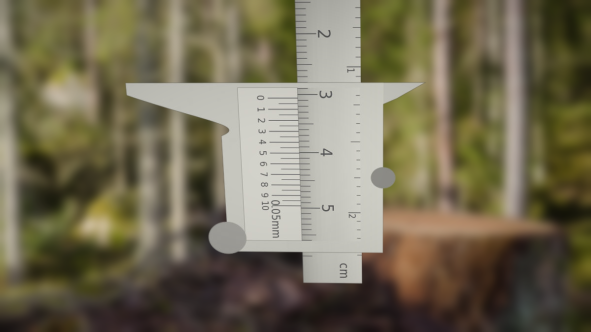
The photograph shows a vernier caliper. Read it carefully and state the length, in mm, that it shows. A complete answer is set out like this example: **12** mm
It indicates **30.6** mm
